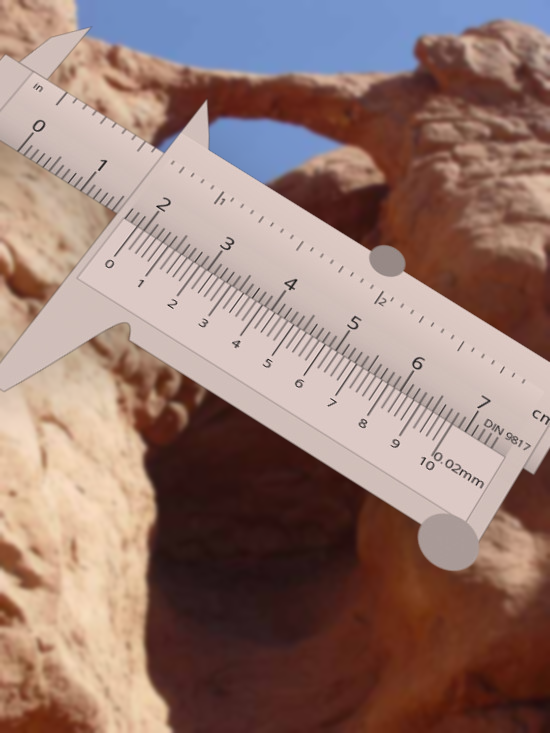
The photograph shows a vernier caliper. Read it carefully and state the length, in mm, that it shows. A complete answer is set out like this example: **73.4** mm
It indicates **19.0** mm
